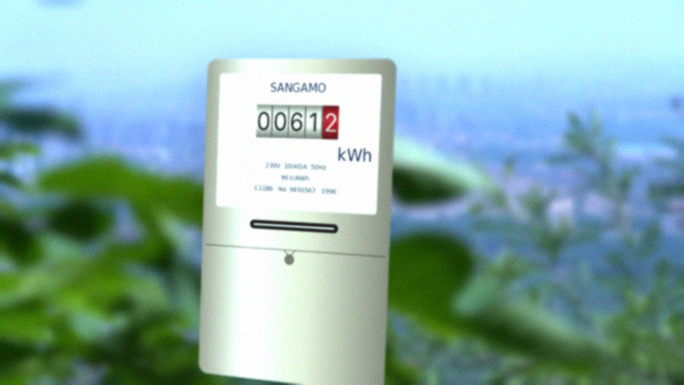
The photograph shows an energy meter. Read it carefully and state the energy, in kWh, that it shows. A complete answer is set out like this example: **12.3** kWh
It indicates **61.2** kWh
